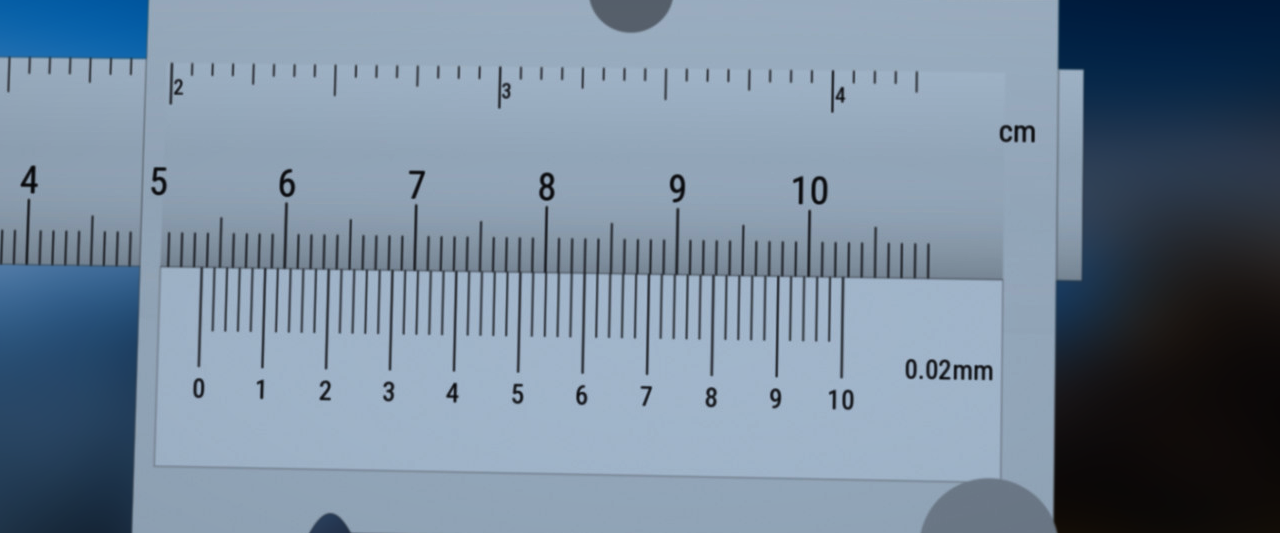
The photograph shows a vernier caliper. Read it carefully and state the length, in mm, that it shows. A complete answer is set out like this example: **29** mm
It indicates **53.6** mm
